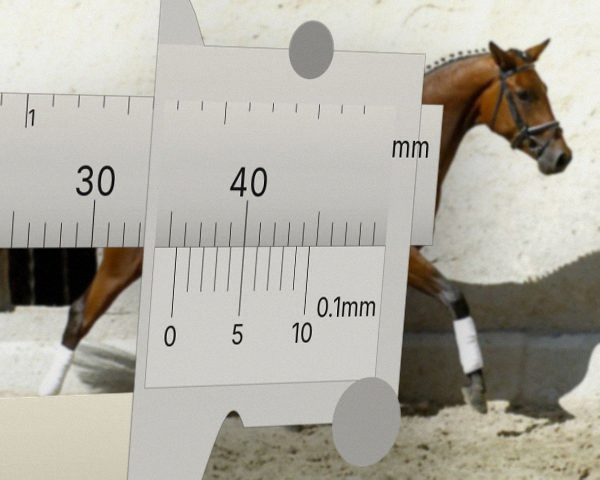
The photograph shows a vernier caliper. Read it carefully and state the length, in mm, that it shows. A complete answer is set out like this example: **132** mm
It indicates **35.5** mm
